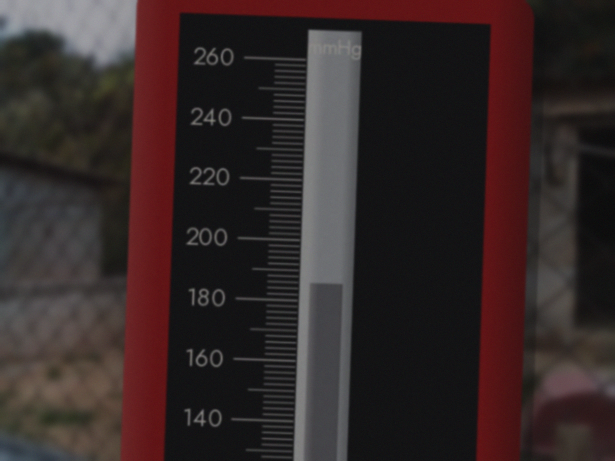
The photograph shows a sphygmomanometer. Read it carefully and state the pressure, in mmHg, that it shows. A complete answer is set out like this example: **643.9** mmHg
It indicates **186** mmHg
